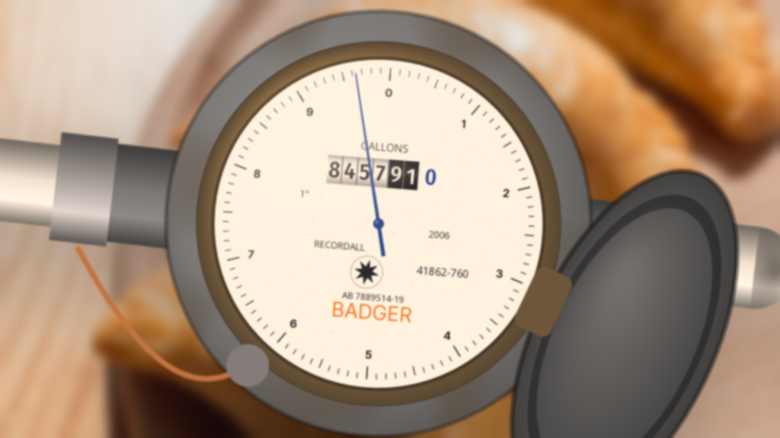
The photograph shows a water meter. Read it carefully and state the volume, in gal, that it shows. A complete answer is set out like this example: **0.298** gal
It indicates **8457909.6** gal
